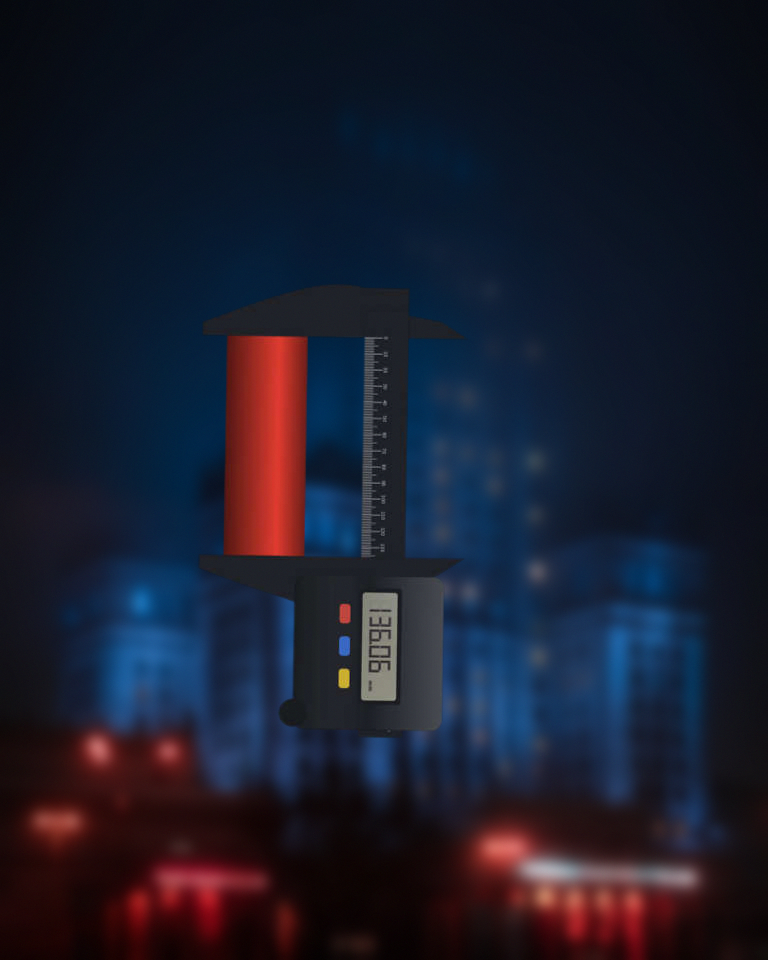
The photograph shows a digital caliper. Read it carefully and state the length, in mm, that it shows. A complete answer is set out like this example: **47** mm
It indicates **136.06** mm
